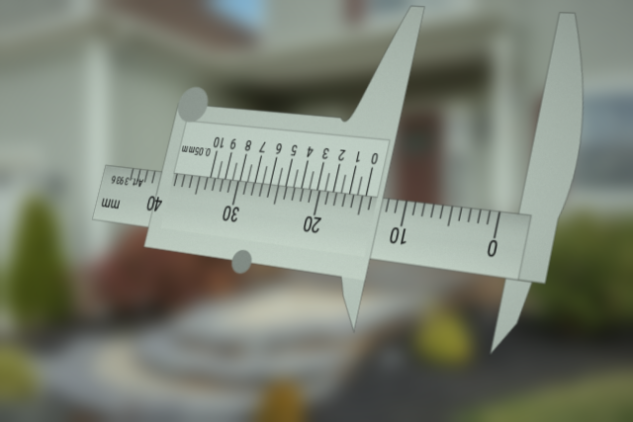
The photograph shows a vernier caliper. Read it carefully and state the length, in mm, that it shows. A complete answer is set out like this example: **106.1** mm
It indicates **14.6** mm
